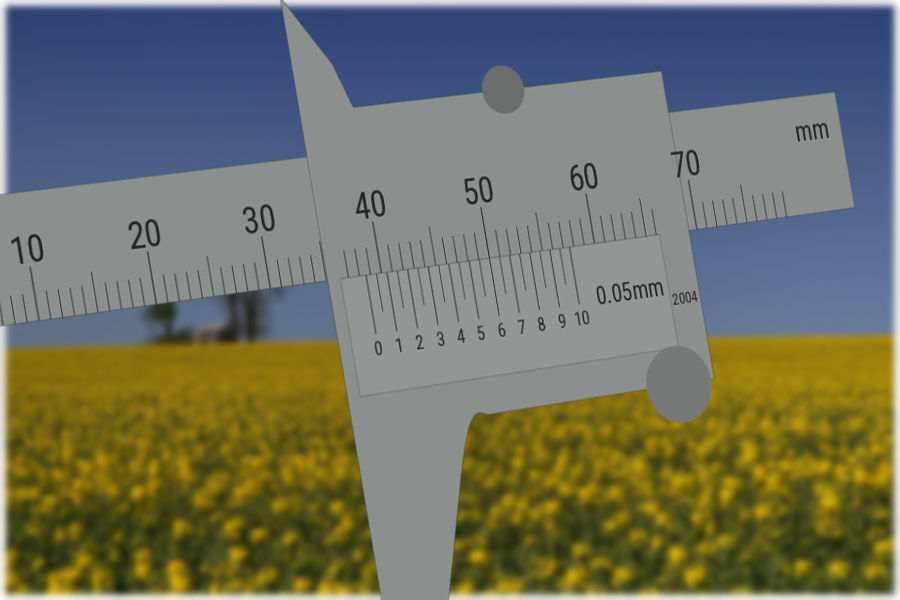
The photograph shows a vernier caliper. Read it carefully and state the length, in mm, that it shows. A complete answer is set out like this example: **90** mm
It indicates **38.6** mm
